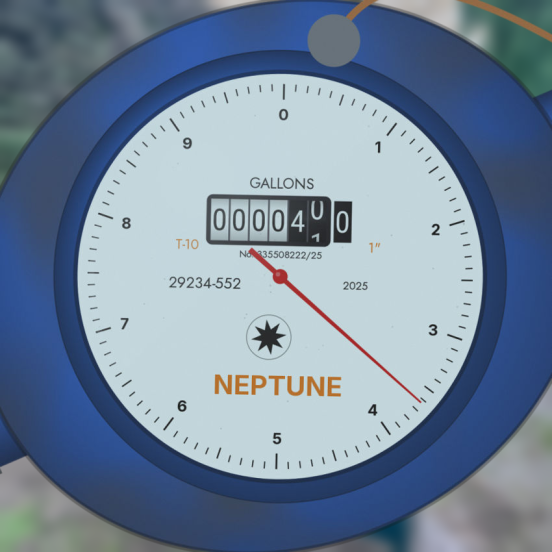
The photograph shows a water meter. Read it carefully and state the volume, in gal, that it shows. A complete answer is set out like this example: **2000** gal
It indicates **403.6** gal
